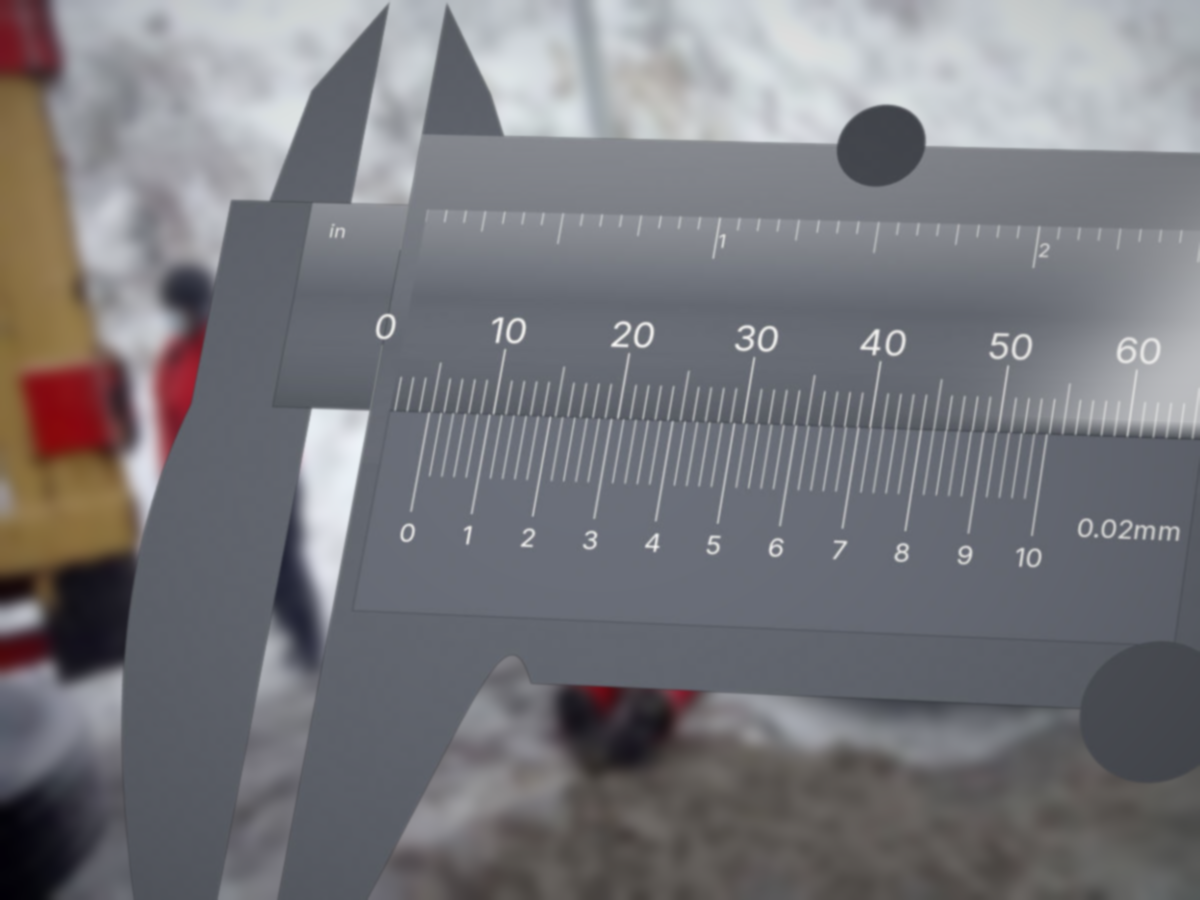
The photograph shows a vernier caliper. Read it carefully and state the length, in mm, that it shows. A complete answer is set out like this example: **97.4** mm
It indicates **4.8** mm
